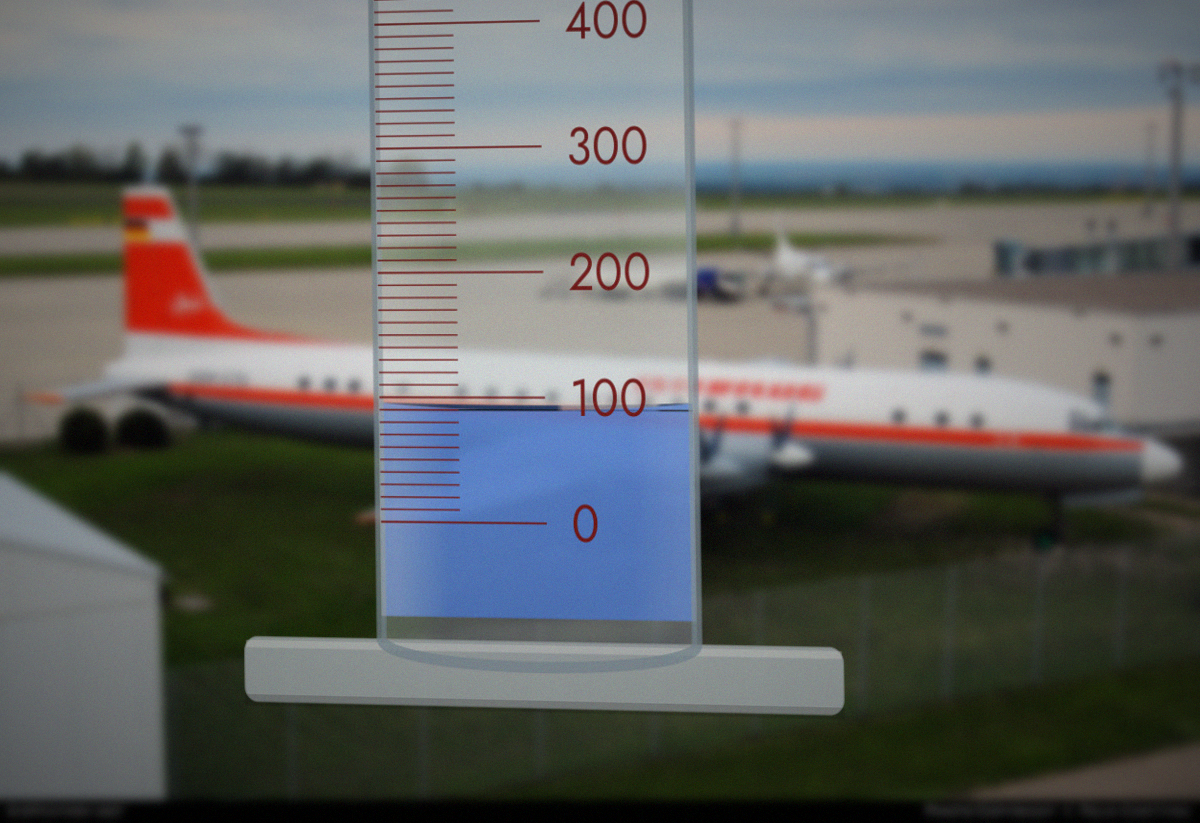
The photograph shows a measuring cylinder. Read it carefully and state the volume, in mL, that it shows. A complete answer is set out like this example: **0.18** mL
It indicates **90** mL
